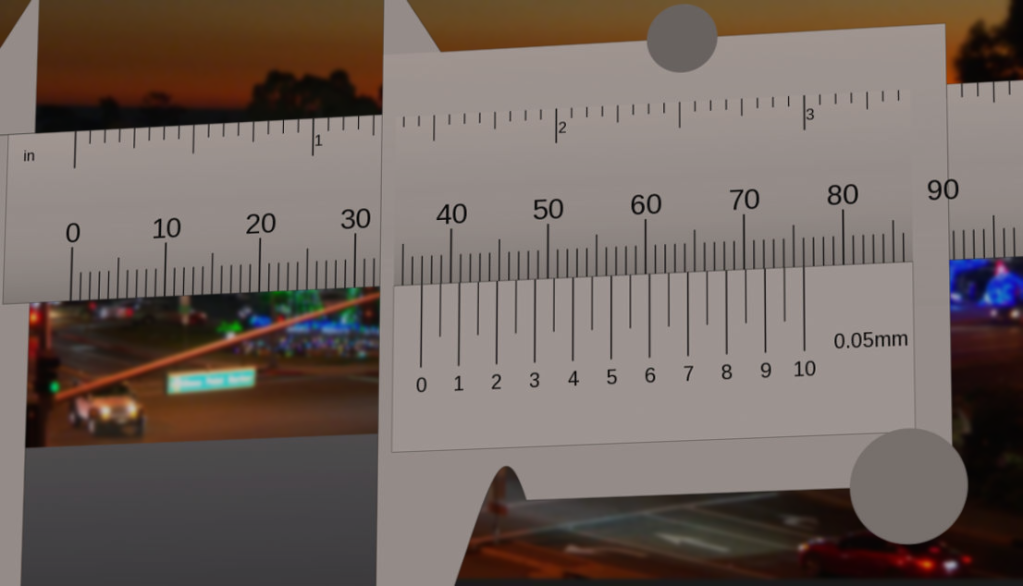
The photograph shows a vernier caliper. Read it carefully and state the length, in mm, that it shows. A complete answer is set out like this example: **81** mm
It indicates **37.0** mm
